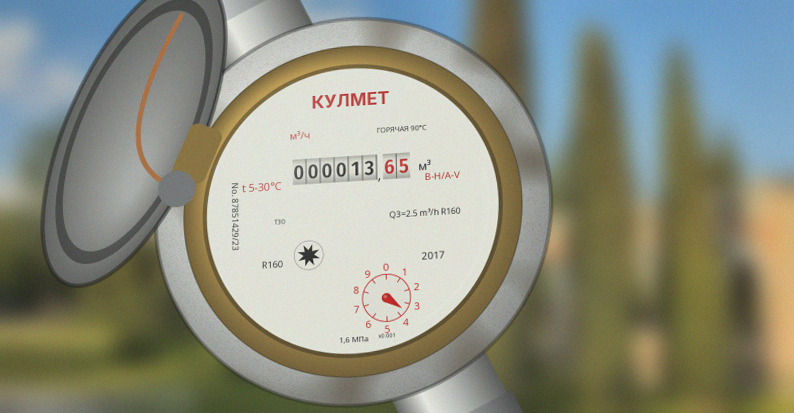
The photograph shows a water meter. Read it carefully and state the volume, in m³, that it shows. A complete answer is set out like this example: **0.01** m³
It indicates **13.653** m³
